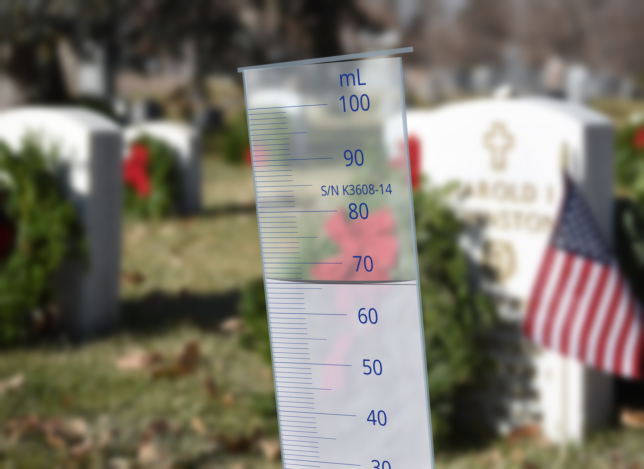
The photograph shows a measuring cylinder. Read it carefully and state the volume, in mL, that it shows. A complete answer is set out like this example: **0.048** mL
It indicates **66** mL
